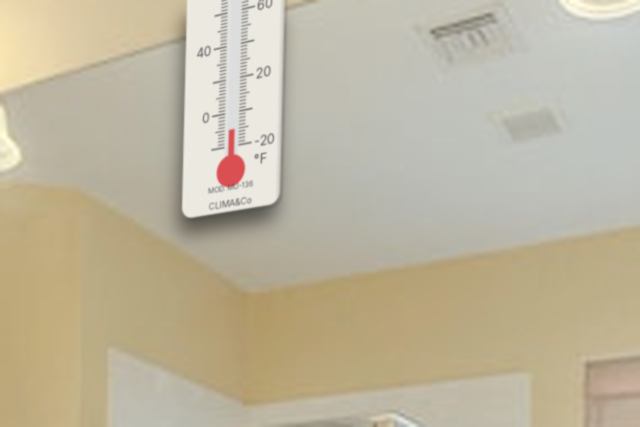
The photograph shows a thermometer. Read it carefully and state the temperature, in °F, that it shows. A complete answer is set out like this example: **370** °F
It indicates **-10** °F
